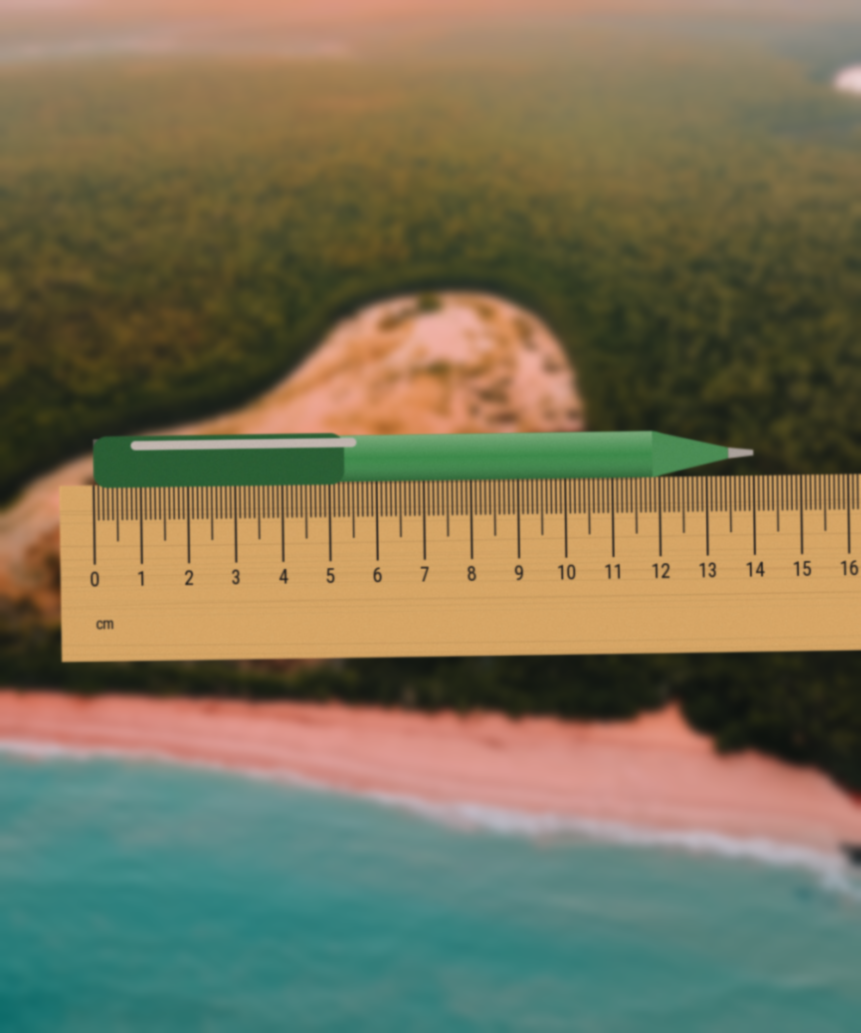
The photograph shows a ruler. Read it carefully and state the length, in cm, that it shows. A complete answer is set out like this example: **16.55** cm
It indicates **14** cm
